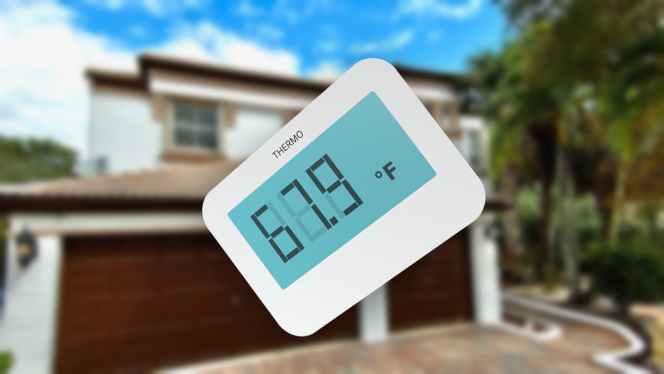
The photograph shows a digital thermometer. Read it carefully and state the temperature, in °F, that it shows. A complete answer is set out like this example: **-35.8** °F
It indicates **67.9** °F
